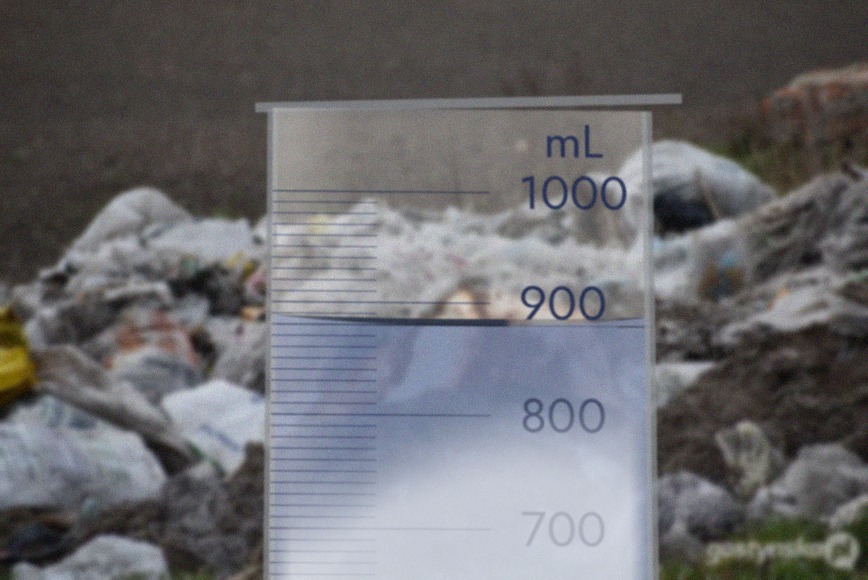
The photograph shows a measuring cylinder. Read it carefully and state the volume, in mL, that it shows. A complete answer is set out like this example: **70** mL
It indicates **880** mL
